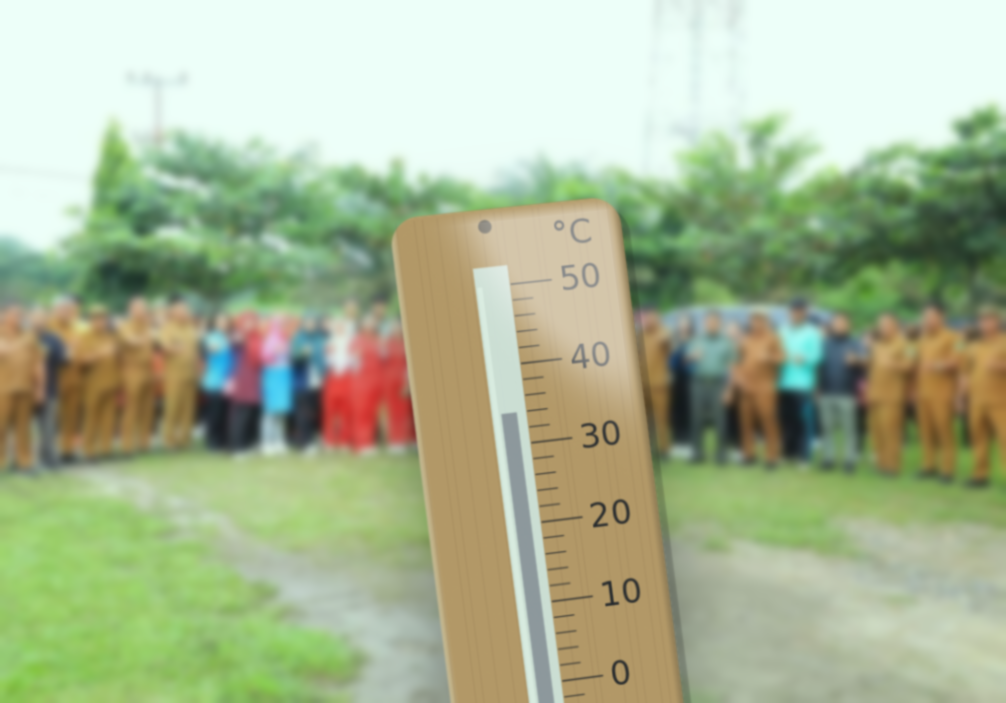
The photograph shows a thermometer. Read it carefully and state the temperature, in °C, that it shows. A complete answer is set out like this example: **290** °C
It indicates **34** °C
